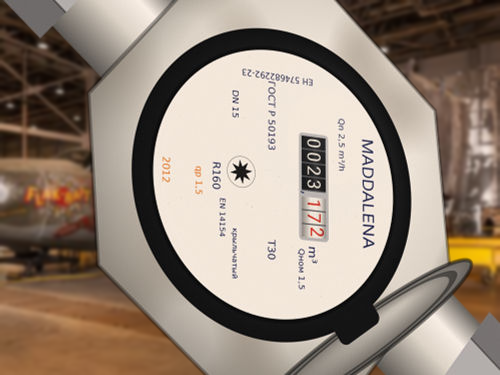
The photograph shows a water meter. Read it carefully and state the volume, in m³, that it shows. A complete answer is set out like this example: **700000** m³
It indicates **23.172** m³
